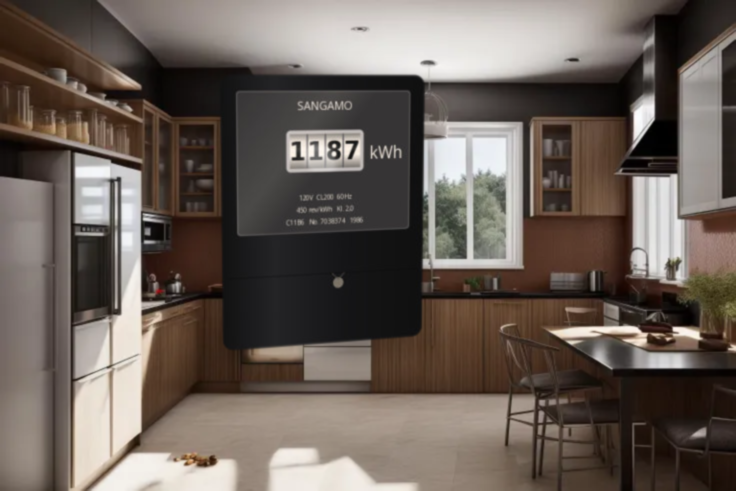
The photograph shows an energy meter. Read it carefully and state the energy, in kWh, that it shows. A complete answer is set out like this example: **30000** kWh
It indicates **1187** kWh
